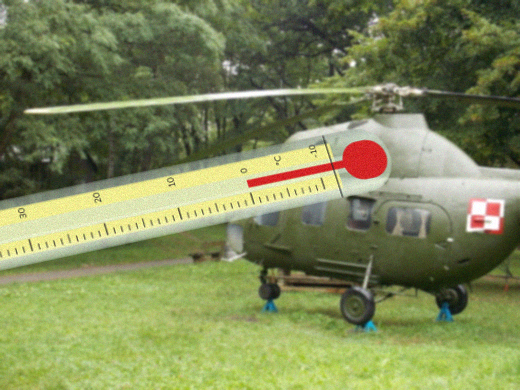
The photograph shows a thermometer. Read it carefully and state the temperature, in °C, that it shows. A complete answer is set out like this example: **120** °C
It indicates **0** °C
